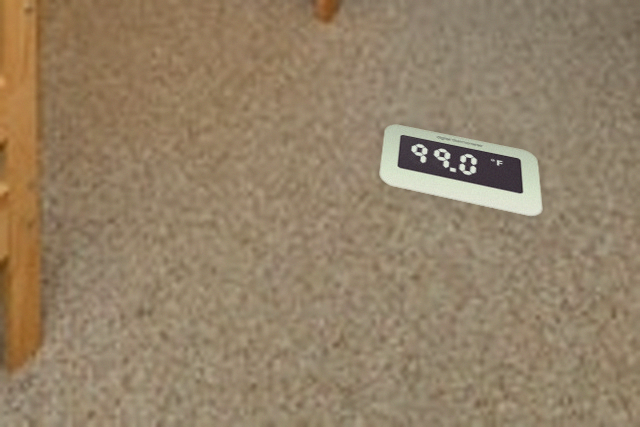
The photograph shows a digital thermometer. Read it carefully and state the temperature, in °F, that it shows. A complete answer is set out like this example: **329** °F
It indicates **99.0** °F
